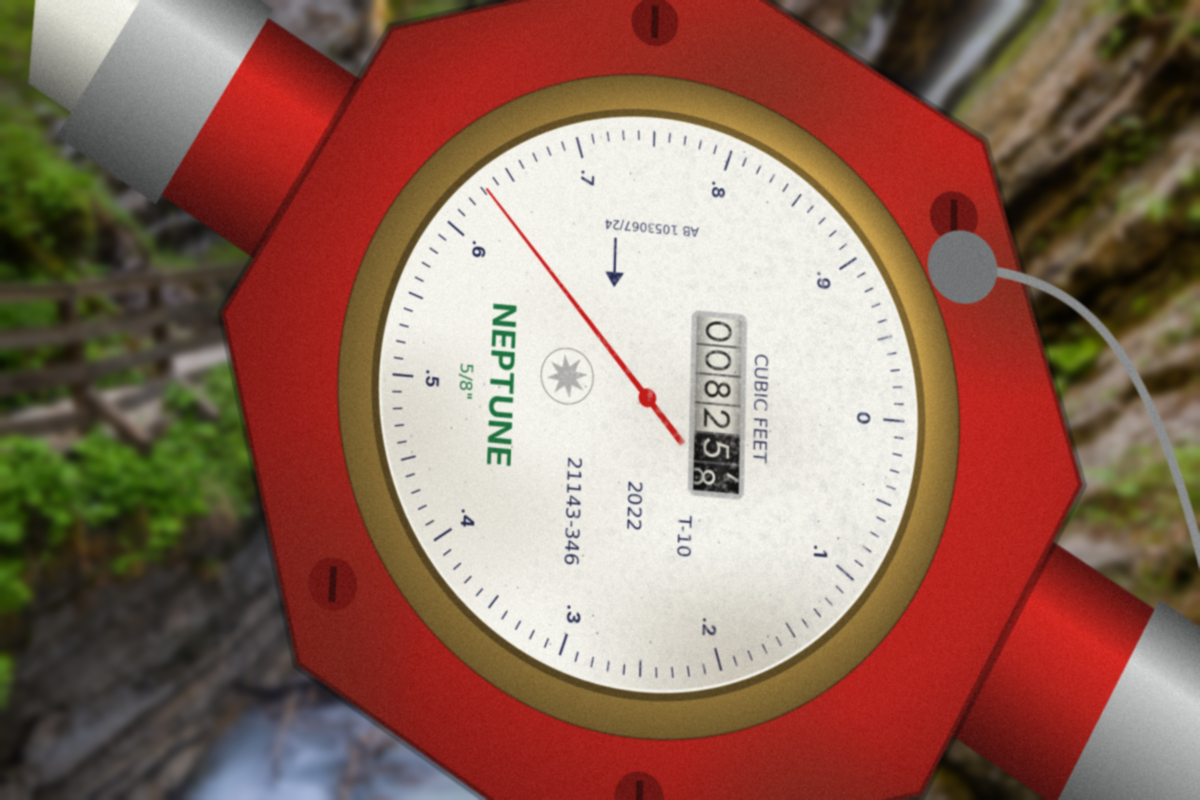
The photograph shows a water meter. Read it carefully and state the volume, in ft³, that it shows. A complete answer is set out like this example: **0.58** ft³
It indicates **8257.63** ft³
